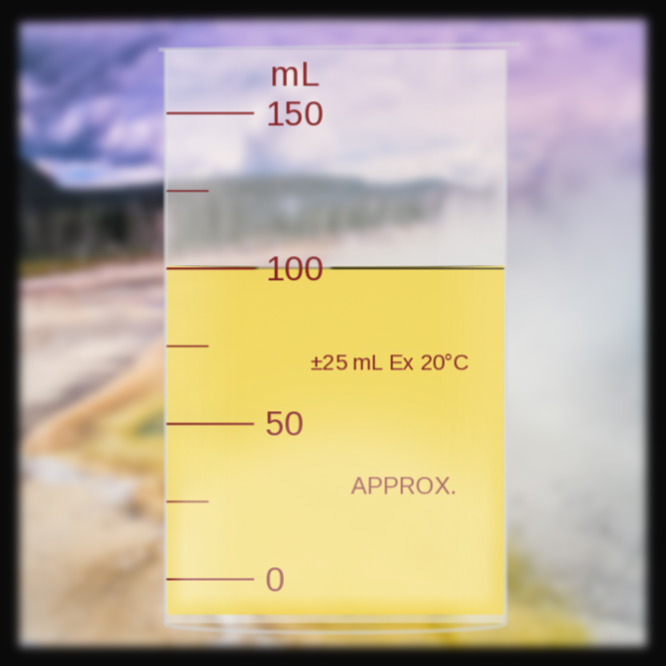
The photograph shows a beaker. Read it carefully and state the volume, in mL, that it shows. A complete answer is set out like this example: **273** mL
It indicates **100** mL
